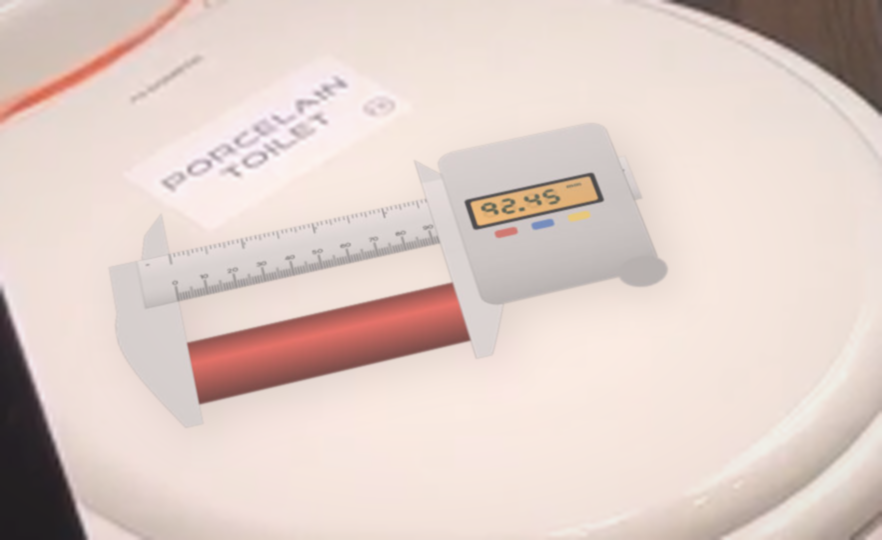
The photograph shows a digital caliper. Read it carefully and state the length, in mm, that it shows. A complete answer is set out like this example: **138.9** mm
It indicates **92.45** mm
